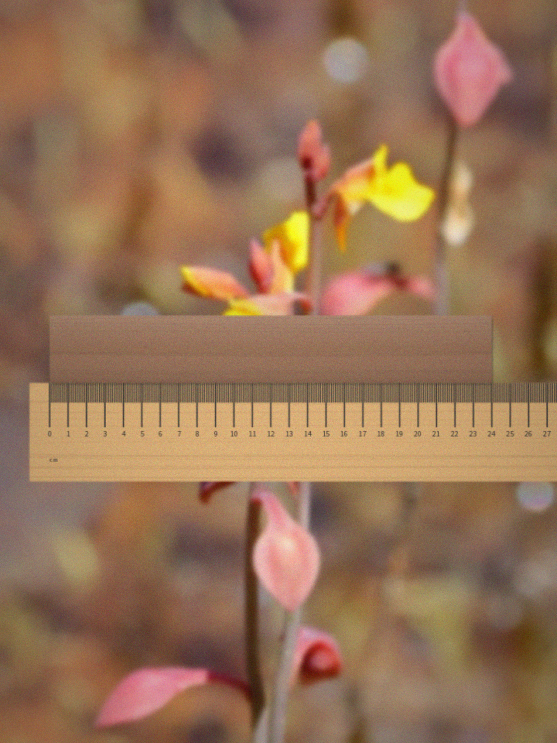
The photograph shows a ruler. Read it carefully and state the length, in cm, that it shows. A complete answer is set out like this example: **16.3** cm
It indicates **24** cm
